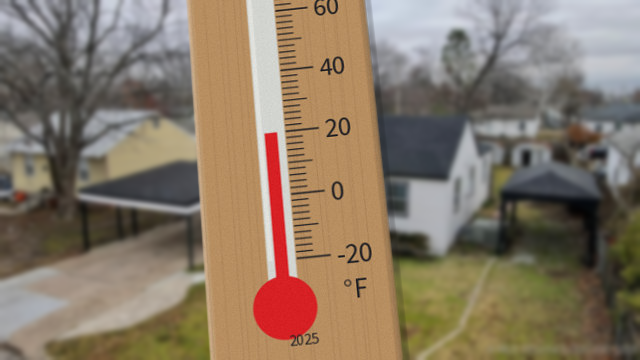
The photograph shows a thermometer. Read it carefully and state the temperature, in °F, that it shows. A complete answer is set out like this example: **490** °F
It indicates **20** °F
